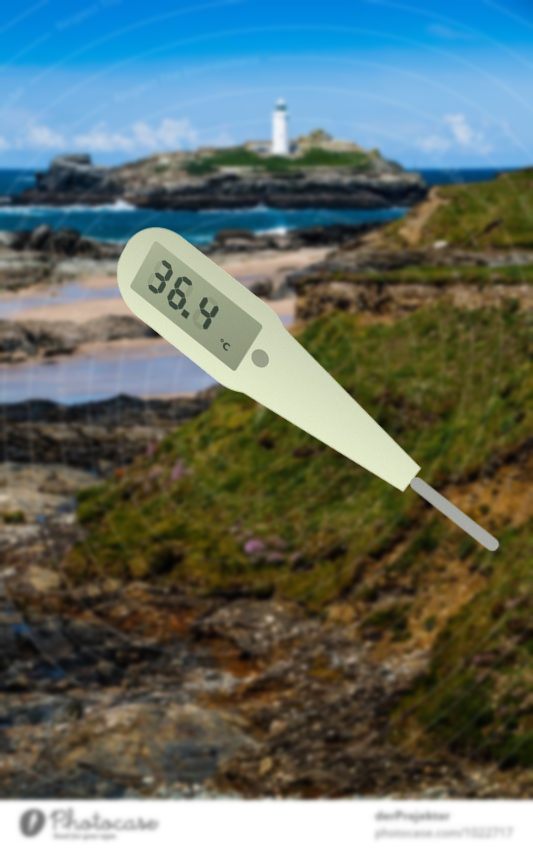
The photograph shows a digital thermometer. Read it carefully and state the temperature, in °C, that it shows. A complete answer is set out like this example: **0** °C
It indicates **36.4** °C
